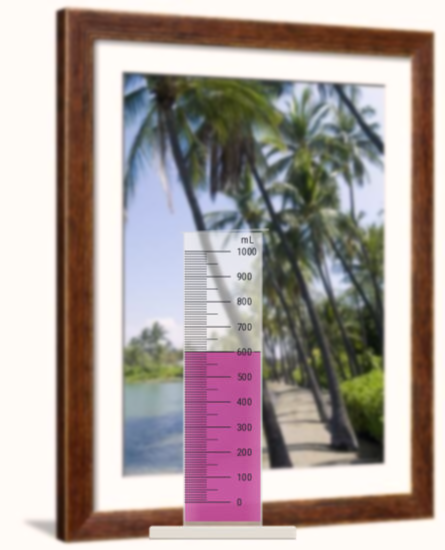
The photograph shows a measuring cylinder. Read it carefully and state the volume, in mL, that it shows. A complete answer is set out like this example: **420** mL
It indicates **600** mL
